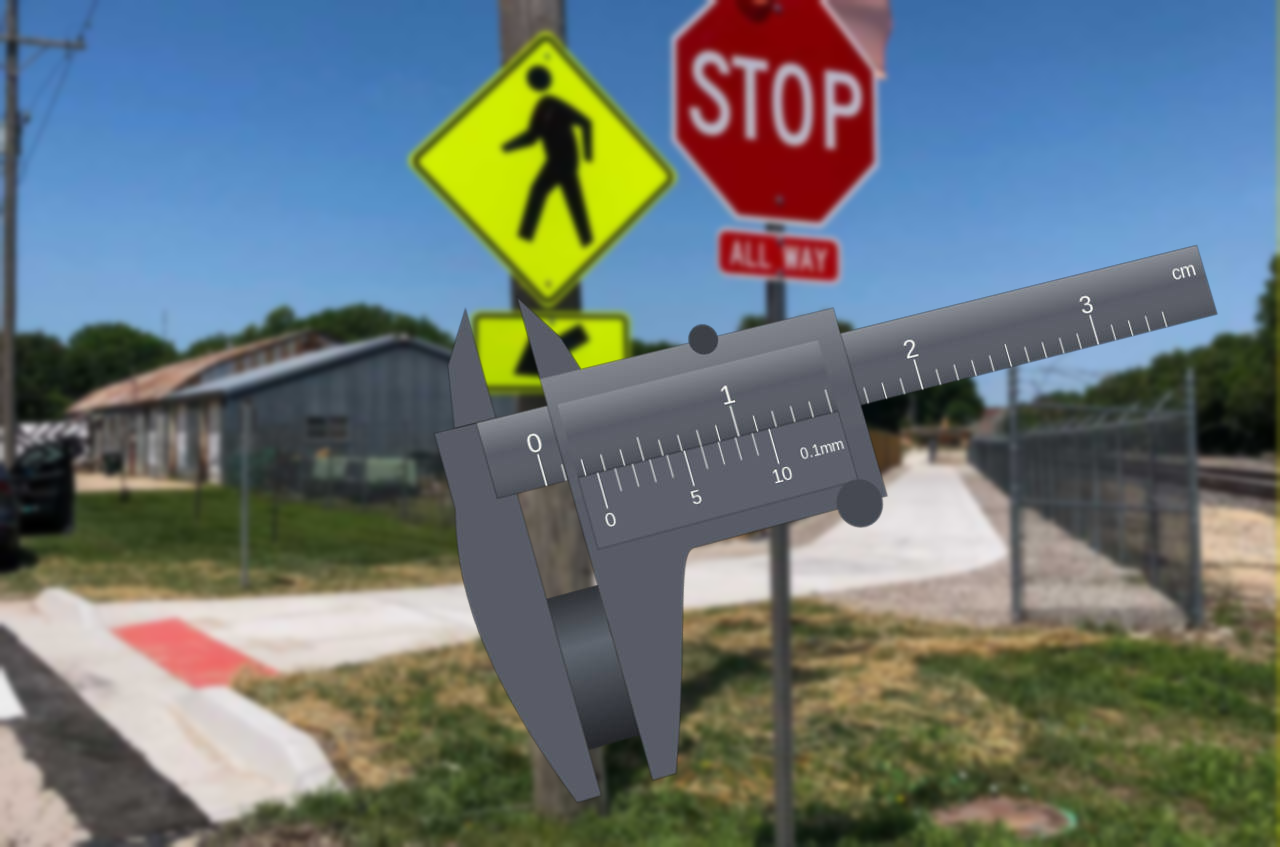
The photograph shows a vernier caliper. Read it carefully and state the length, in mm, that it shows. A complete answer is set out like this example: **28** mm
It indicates **2.6** mm
